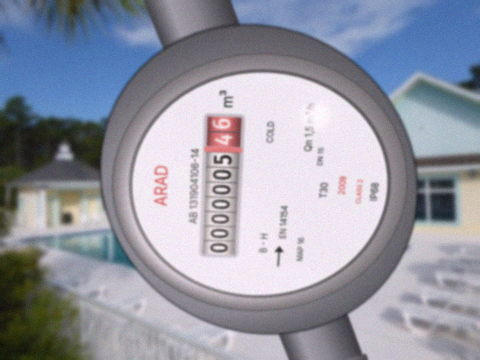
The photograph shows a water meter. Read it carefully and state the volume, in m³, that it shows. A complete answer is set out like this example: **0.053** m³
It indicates **5.46** m³
